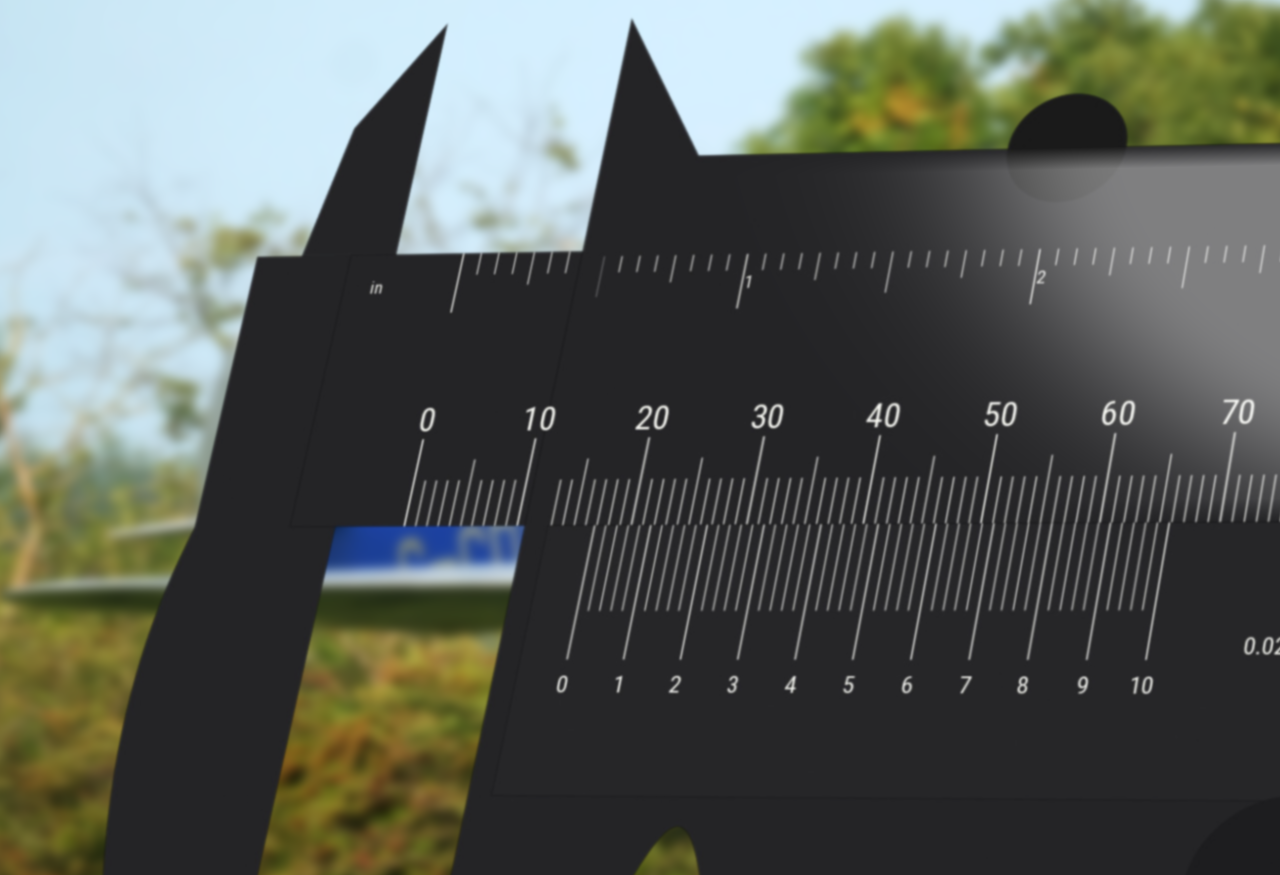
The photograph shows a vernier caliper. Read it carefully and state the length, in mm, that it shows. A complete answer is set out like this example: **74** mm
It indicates **16.8** mm
